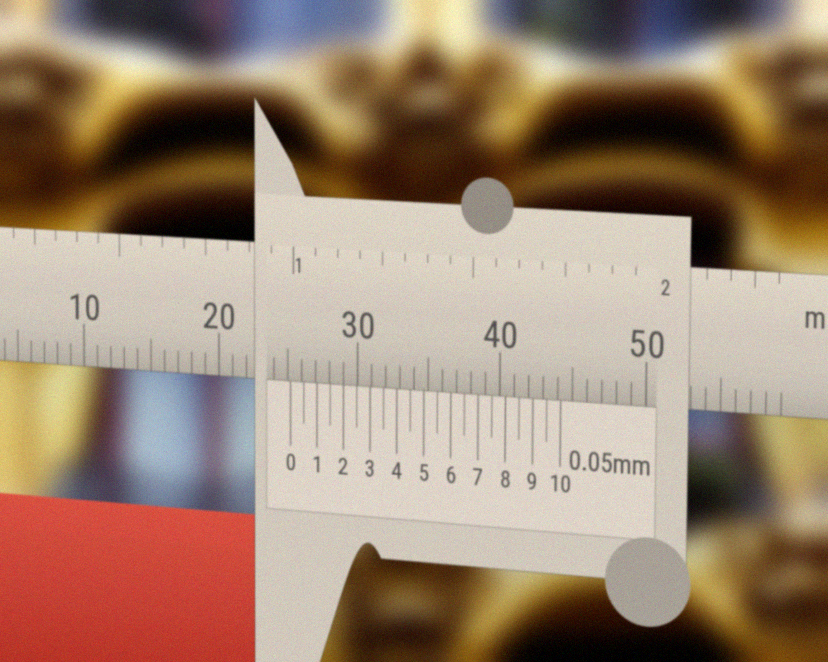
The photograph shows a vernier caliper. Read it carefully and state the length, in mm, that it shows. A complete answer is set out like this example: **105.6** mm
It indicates **25.2** mm
